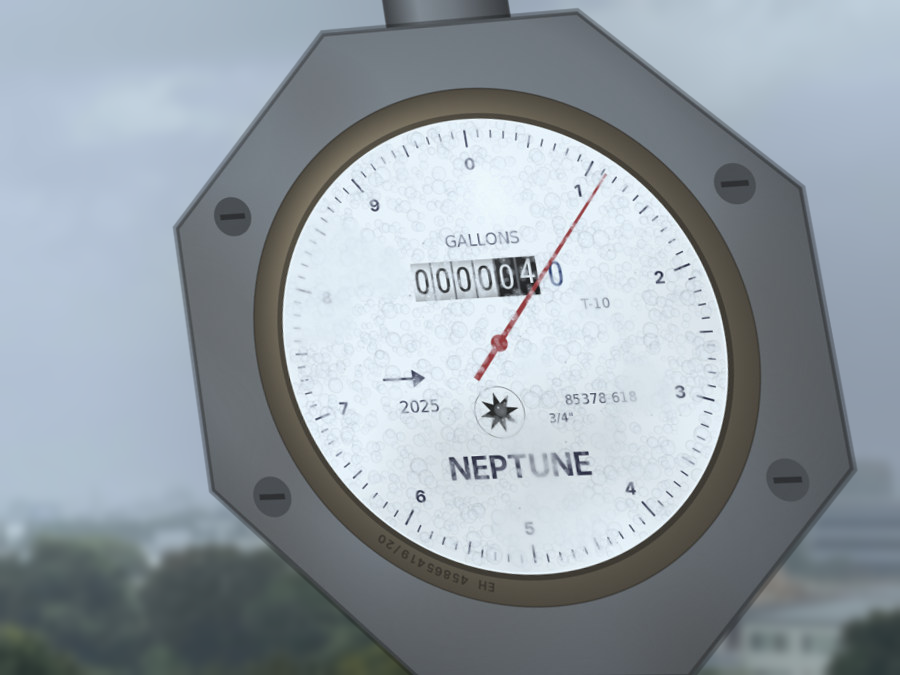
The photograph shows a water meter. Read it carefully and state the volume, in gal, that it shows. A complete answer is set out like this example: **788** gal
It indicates **41.1** gal
